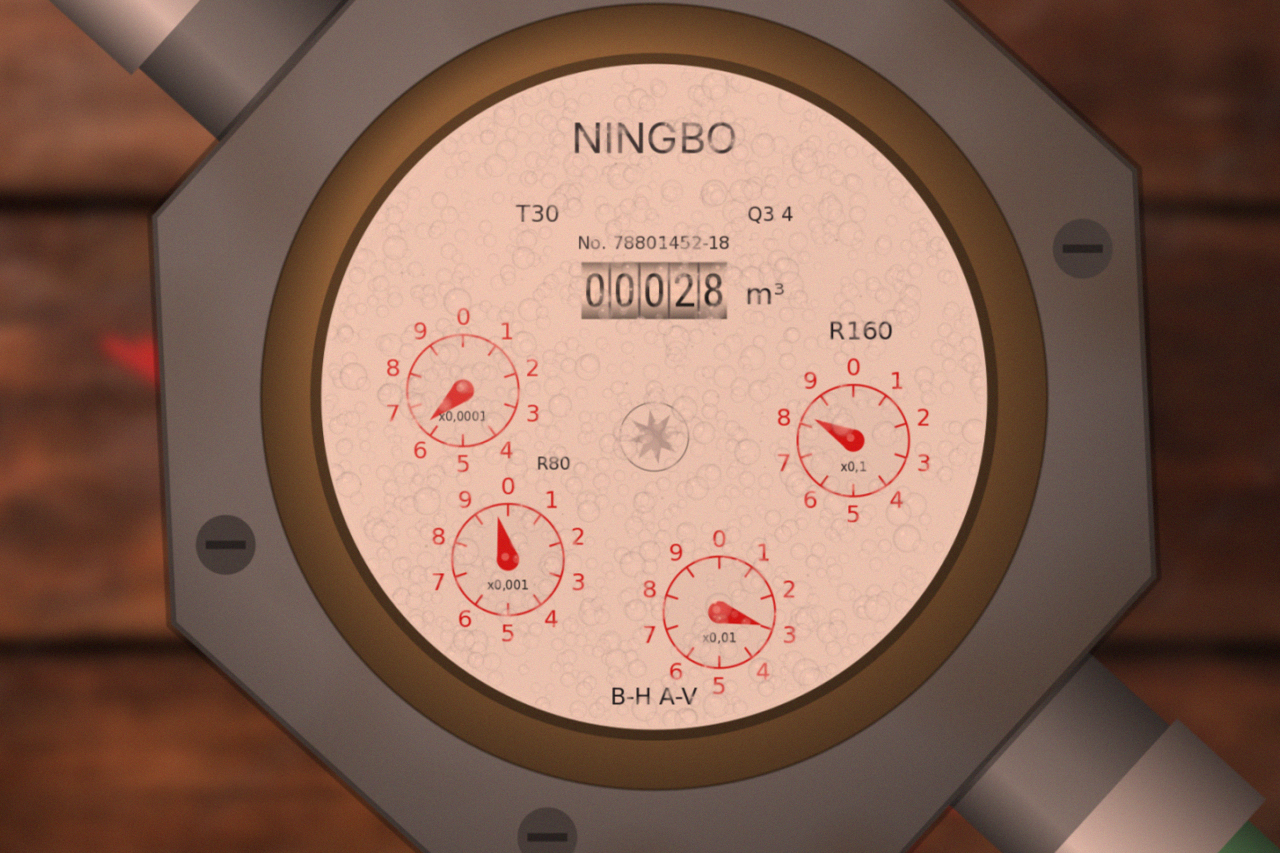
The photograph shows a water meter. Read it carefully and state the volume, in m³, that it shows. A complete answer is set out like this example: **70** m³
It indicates **28.8296** m³
